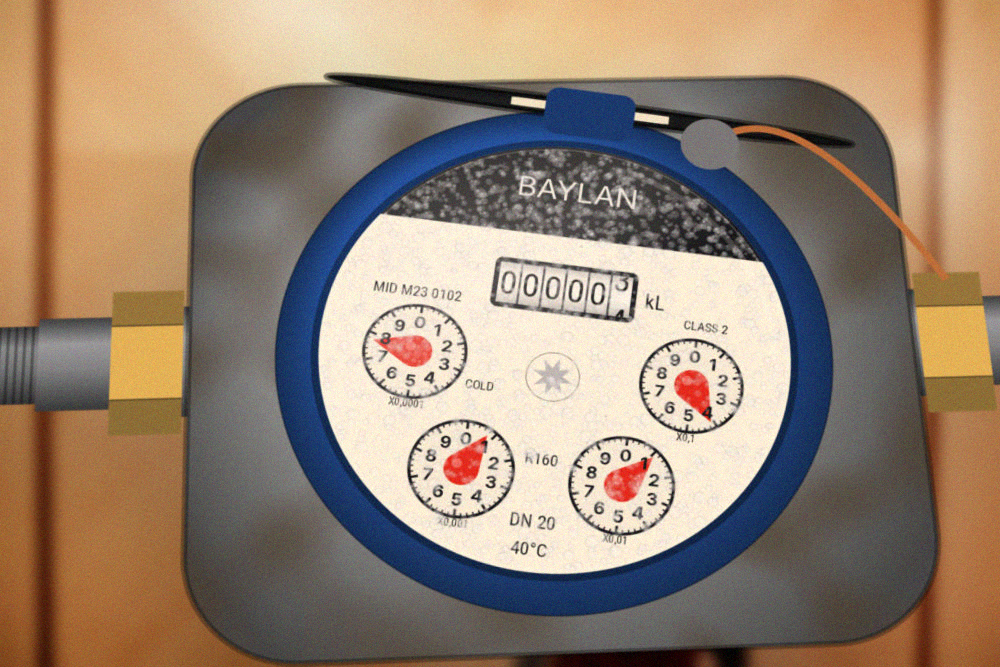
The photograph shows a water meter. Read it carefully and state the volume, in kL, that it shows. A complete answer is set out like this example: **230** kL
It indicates **3.4107** kL
